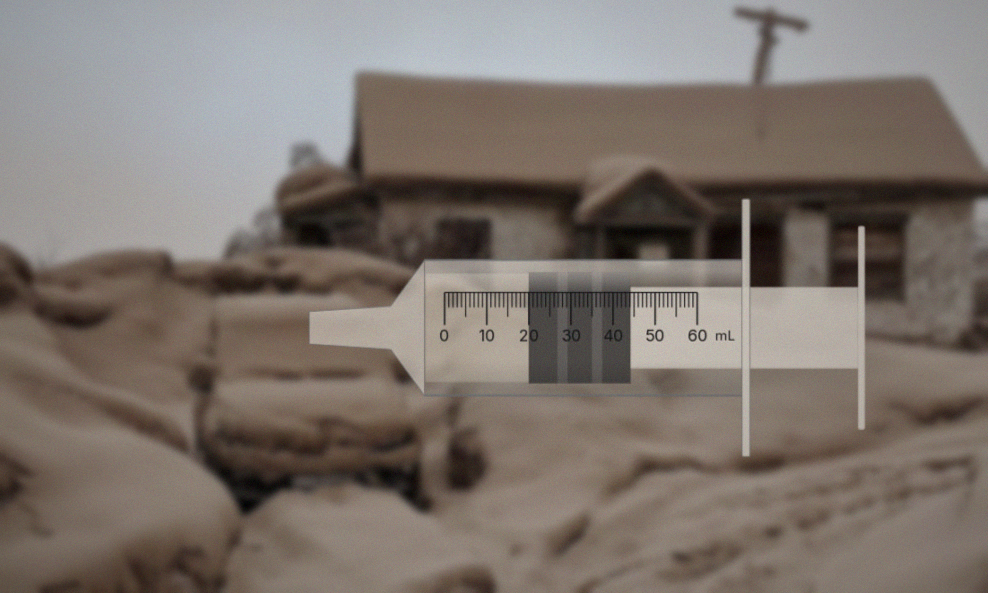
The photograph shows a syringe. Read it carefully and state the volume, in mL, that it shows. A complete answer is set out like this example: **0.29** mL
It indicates **20** mL
